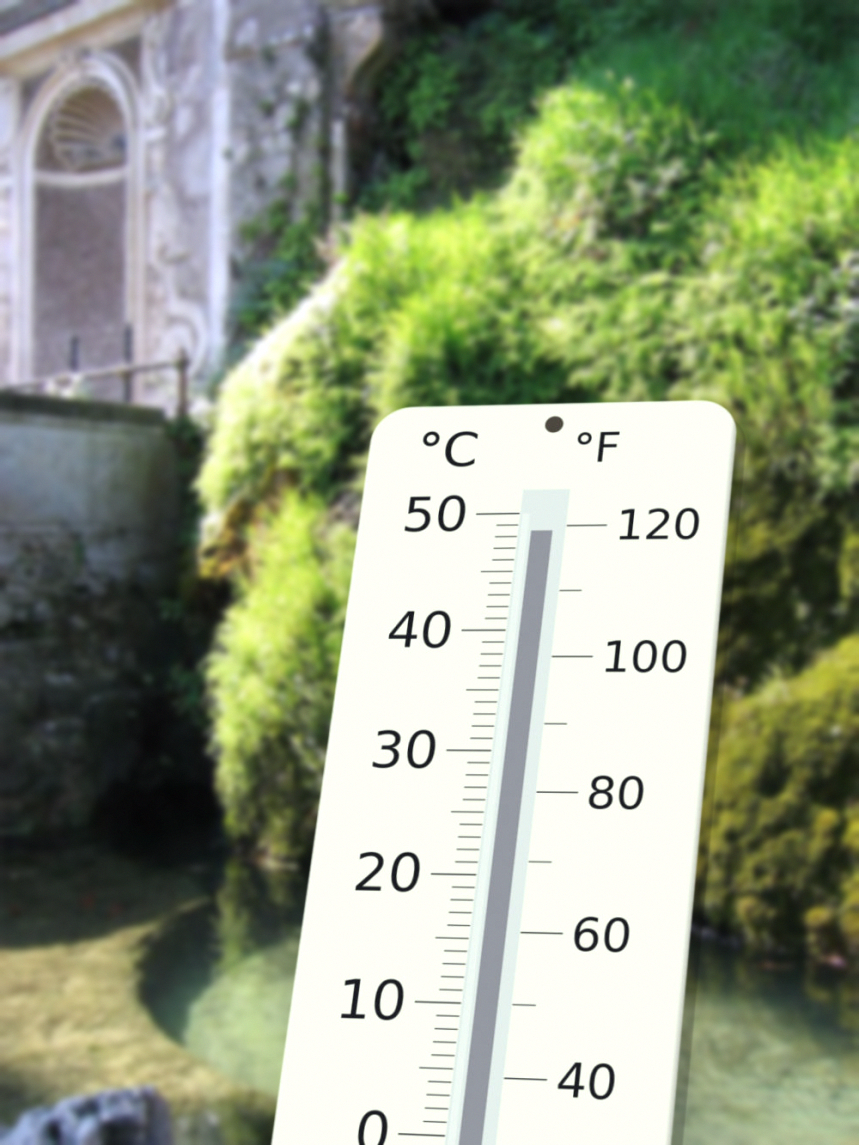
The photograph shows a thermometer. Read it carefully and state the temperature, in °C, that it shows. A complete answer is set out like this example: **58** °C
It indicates **48.5** °C
